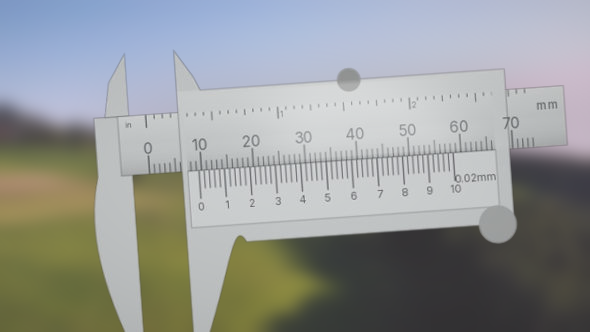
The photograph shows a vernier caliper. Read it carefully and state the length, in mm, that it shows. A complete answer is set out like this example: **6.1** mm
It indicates **9.5** mm
